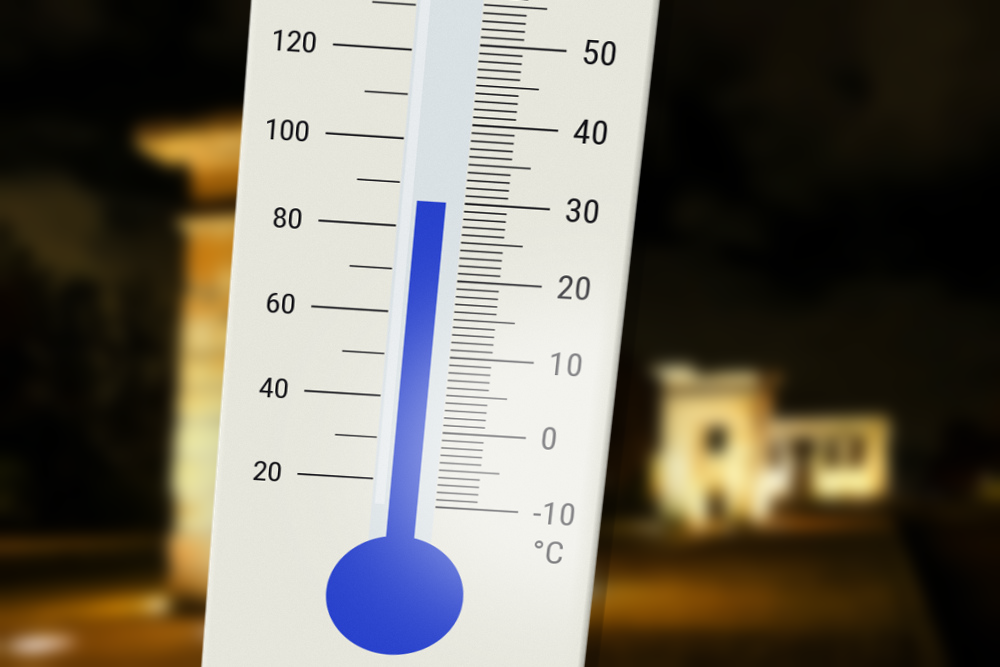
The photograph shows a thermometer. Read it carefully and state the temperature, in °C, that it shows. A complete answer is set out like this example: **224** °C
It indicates **30** °C
